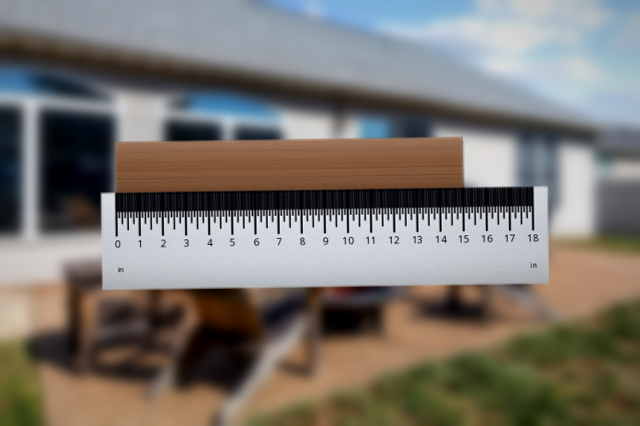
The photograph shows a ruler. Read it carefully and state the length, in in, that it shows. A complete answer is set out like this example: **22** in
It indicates **15** in
